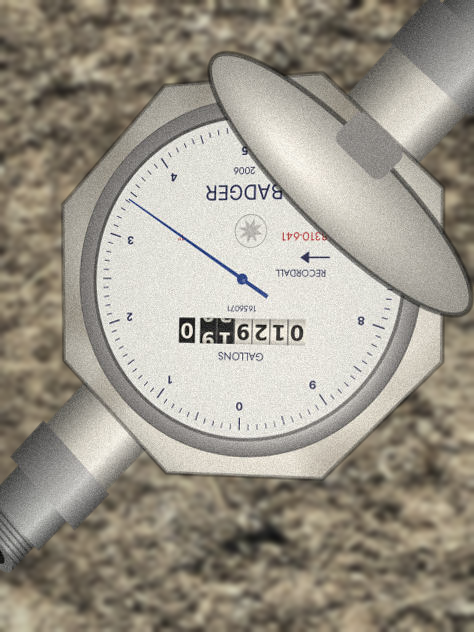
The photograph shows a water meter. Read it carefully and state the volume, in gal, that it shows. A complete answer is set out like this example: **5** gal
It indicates **129193.4** gal
